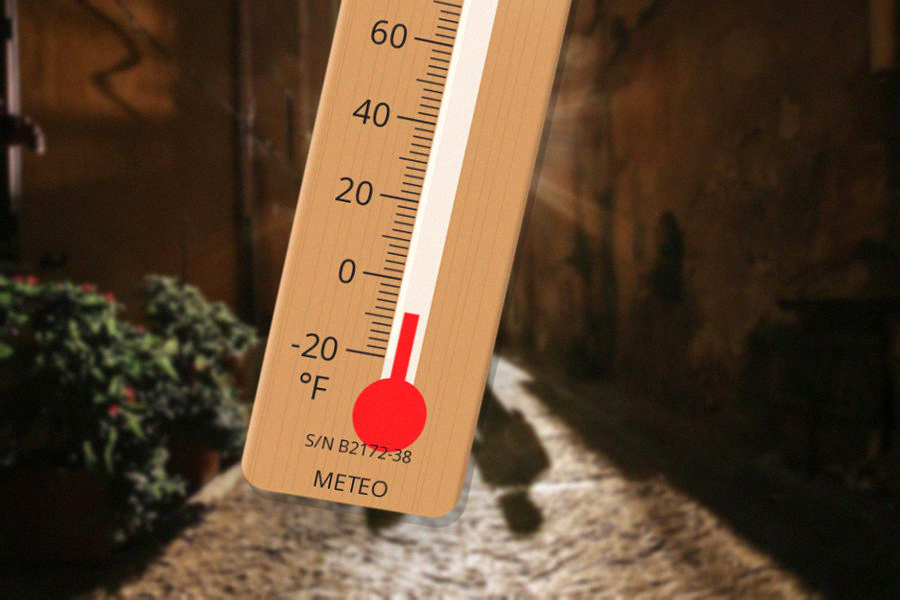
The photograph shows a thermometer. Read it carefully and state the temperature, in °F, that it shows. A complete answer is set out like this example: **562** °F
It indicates **-8** °F
